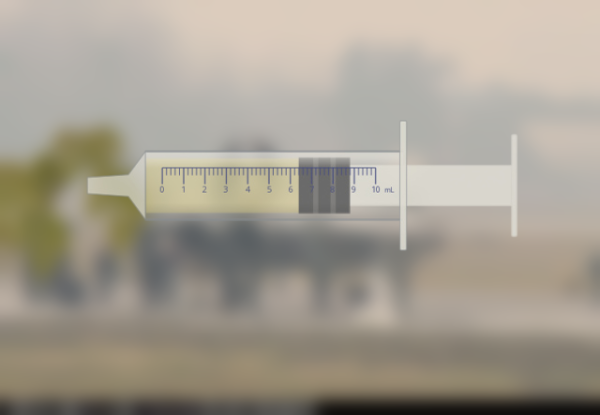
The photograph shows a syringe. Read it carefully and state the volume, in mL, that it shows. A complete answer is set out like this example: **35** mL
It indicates **6.4** mL
